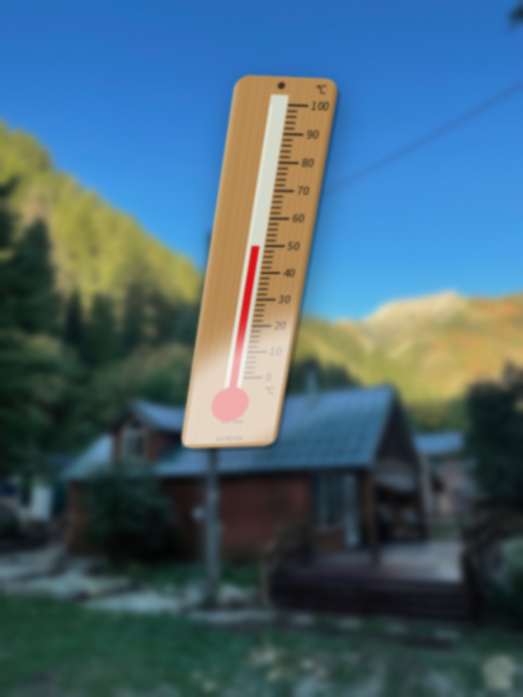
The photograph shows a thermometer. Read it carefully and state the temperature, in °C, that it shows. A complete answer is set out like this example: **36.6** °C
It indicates **50** °C
